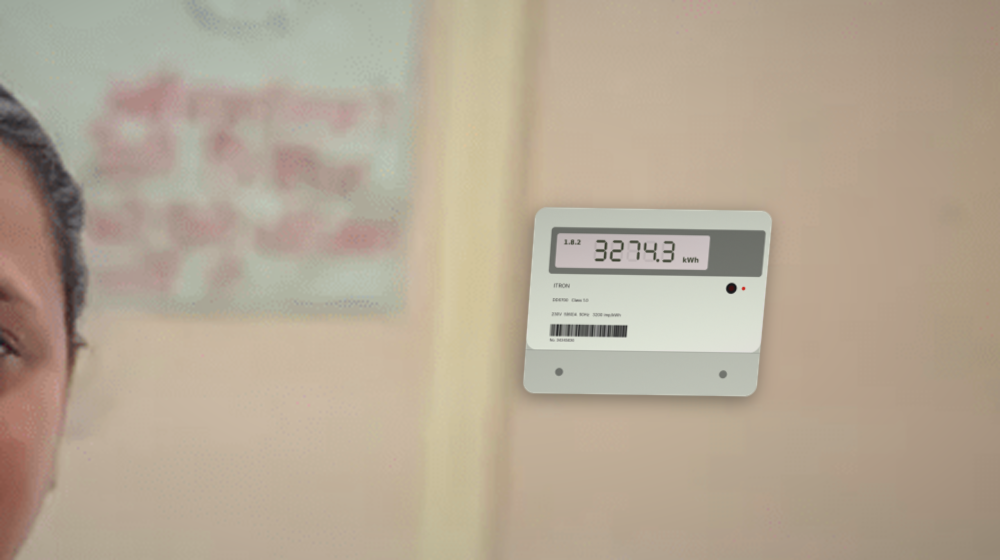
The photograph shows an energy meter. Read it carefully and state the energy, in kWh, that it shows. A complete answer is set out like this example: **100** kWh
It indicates **3274.3** kWh
